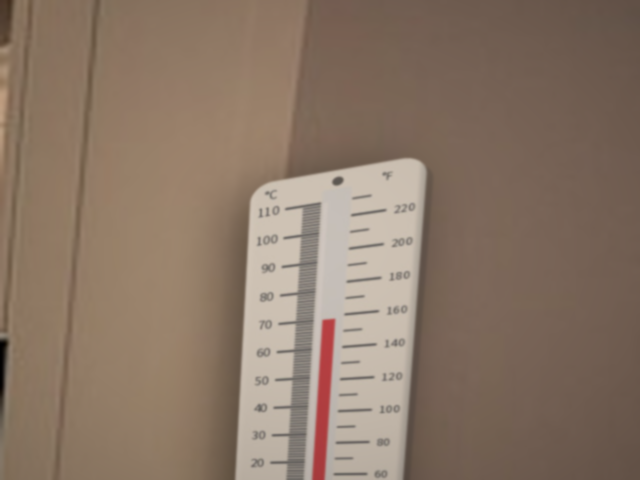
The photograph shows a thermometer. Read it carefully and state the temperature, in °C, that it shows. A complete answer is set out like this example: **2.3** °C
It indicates **70** °C
